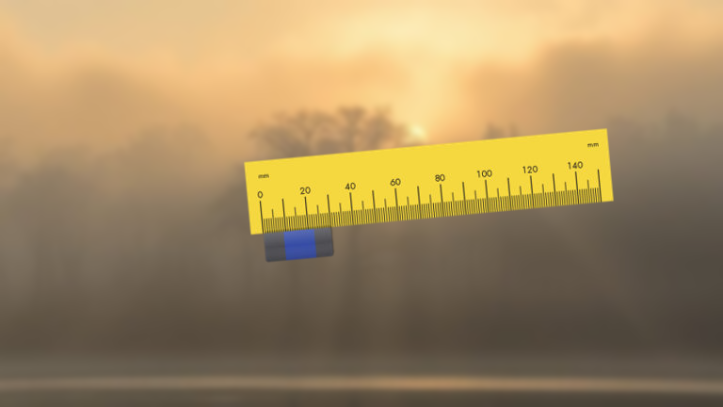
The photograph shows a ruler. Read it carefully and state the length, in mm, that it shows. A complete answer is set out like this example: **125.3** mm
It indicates **30** mm
